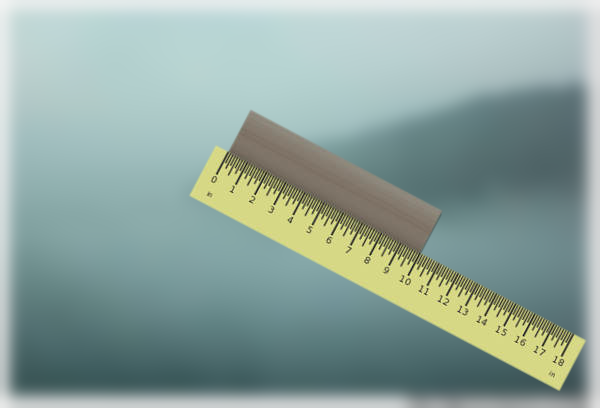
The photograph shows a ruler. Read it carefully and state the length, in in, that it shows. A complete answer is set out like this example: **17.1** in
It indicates **10** in
